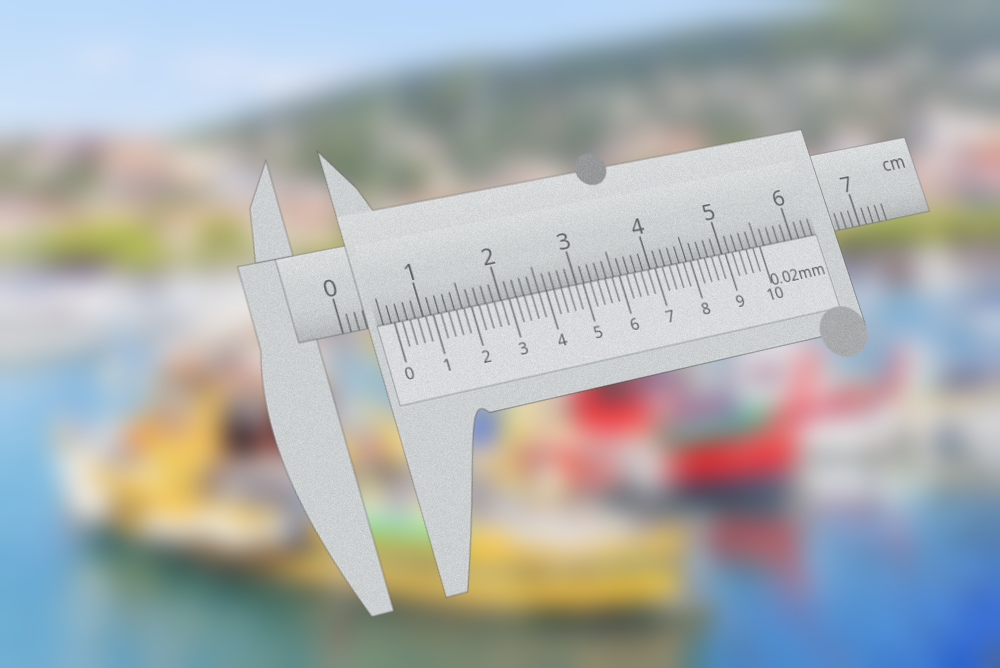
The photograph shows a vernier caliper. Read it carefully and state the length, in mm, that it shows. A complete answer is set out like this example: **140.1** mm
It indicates **6.4** mm
